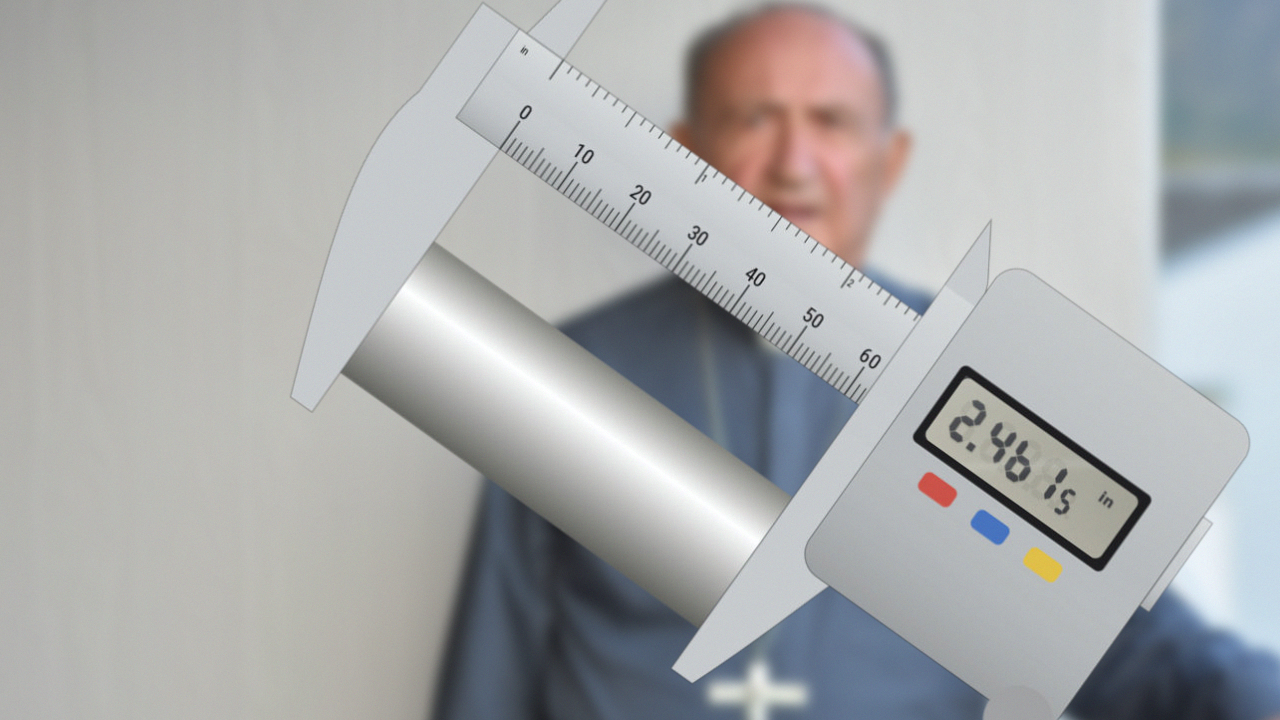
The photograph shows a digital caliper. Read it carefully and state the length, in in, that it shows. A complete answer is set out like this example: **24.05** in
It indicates **2.4615** in
